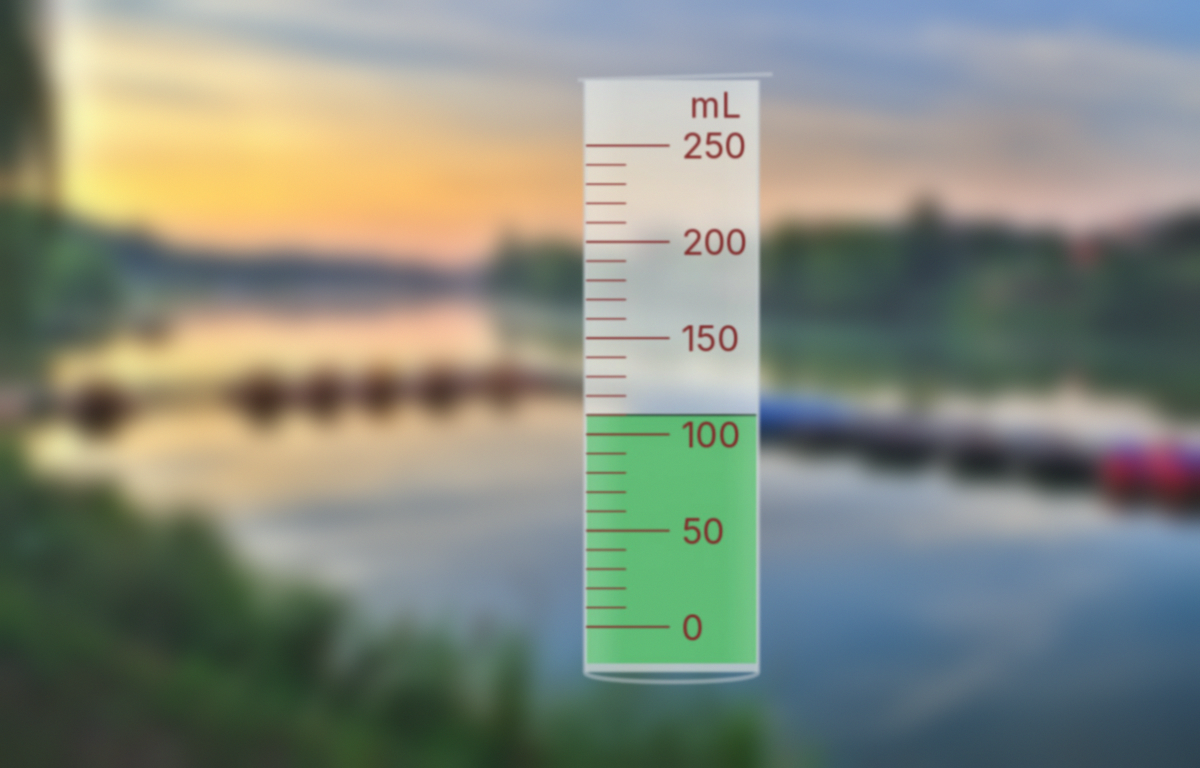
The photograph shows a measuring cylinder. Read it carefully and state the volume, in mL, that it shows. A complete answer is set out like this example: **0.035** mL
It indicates **110** mL
